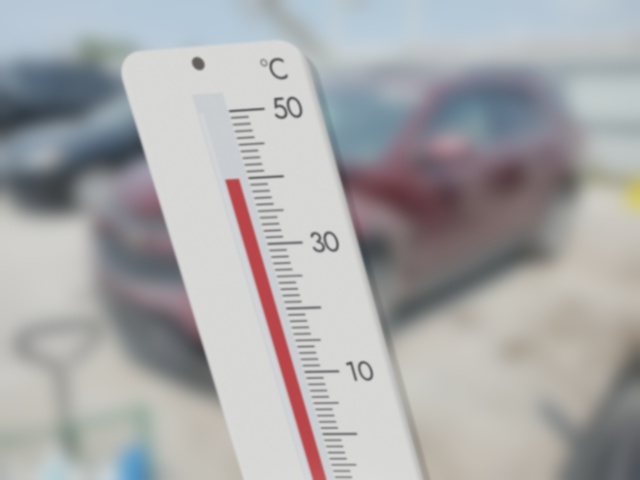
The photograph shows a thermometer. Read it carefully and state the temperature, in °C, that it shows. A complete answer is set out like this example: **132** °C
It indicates **40** °C
